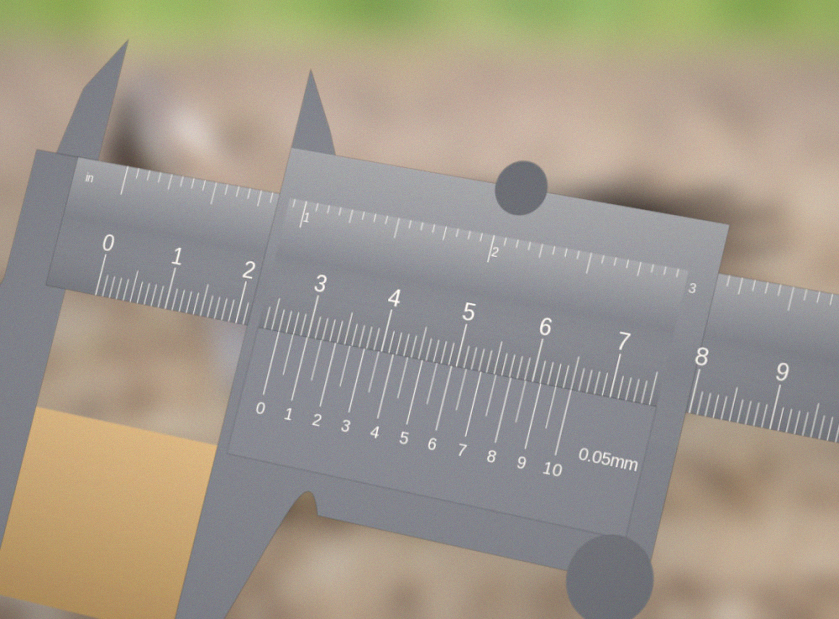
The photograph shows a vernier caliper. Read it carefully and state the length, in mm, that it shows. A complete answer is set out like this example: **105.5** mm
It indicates **26.0** mm
